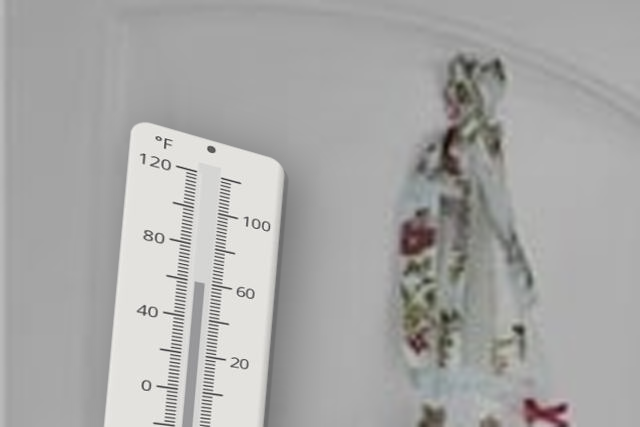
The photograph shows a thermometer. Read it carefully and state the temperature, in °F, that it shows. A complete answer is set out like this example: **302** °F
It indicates **60** °F
